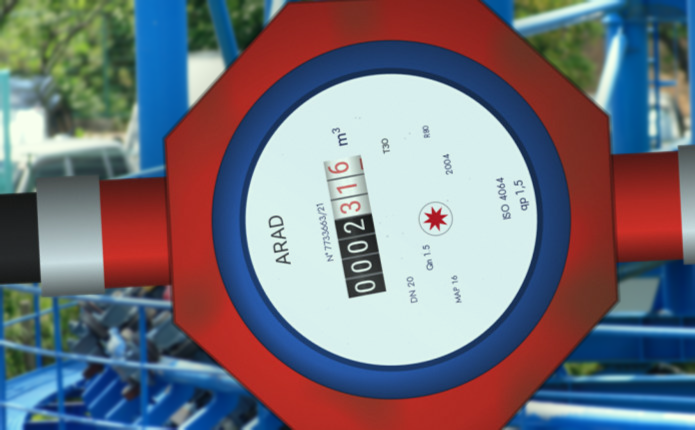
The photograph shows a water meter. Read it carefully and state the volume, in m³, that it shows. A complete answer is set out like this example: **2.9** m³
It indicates **2.316** m³
